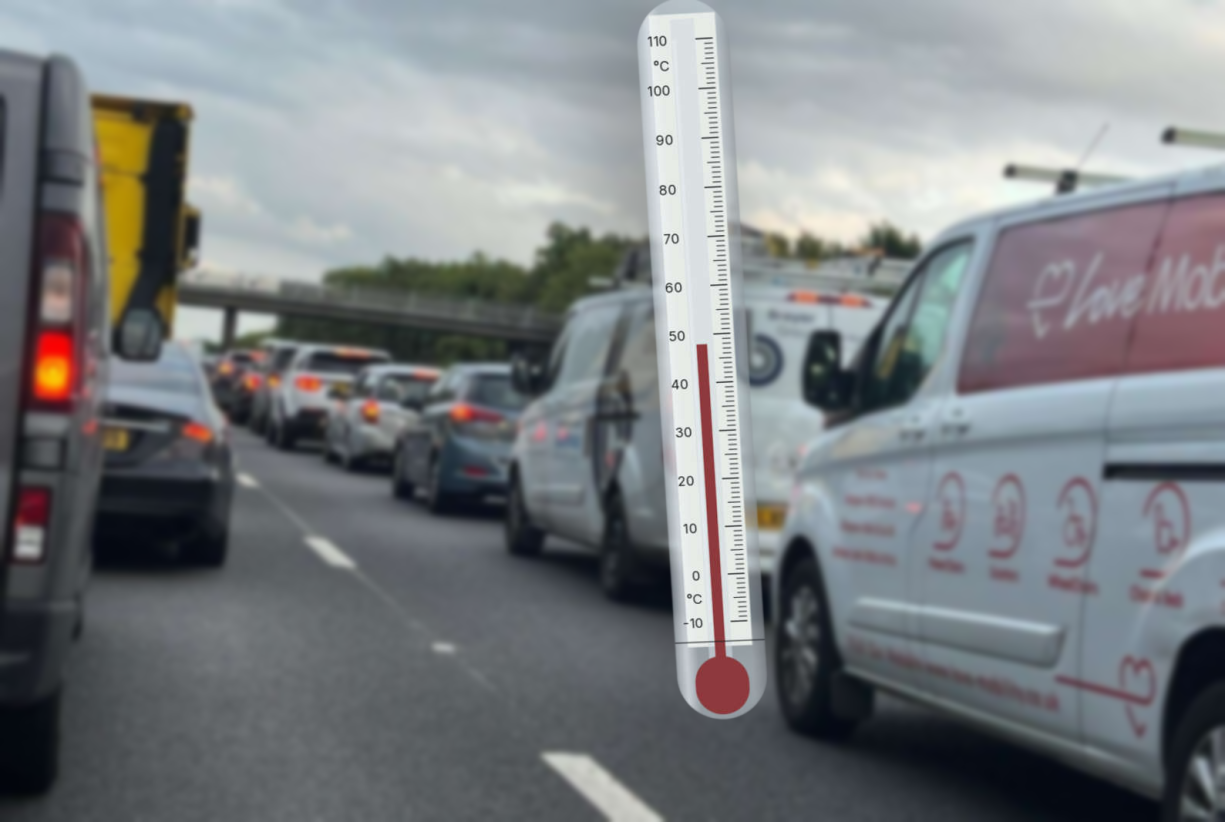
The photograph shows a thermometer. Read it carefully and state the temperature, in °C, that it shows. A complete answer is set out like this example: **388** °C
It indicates **48** °C
